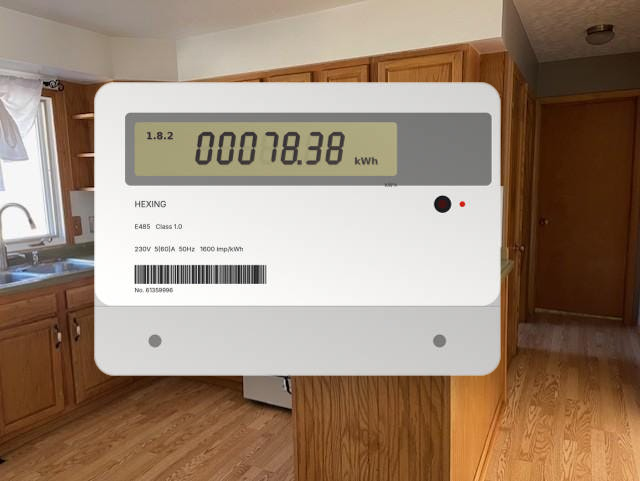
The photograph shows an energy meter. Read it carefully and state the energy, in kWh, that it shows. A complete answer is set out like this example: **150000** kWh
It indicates **78.38** kWh
